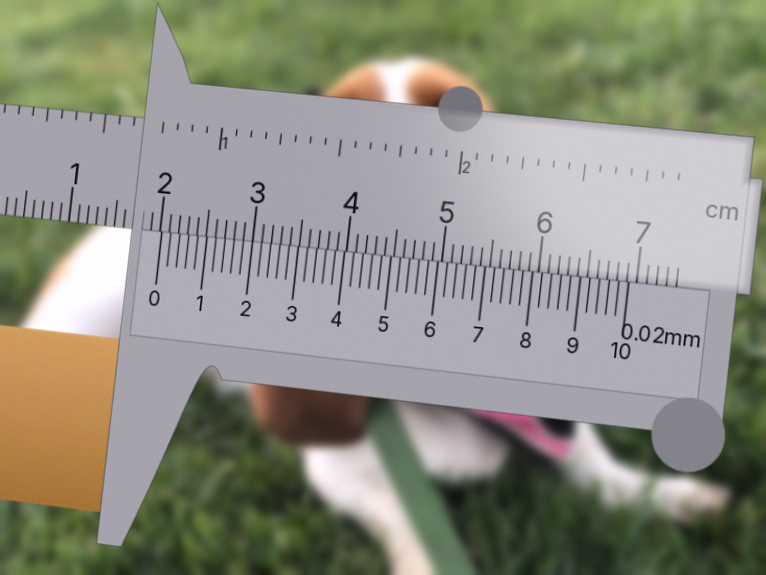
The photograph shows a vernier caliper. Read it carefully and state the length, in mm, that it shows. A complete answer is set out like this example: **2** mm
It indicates **20.2** mm
